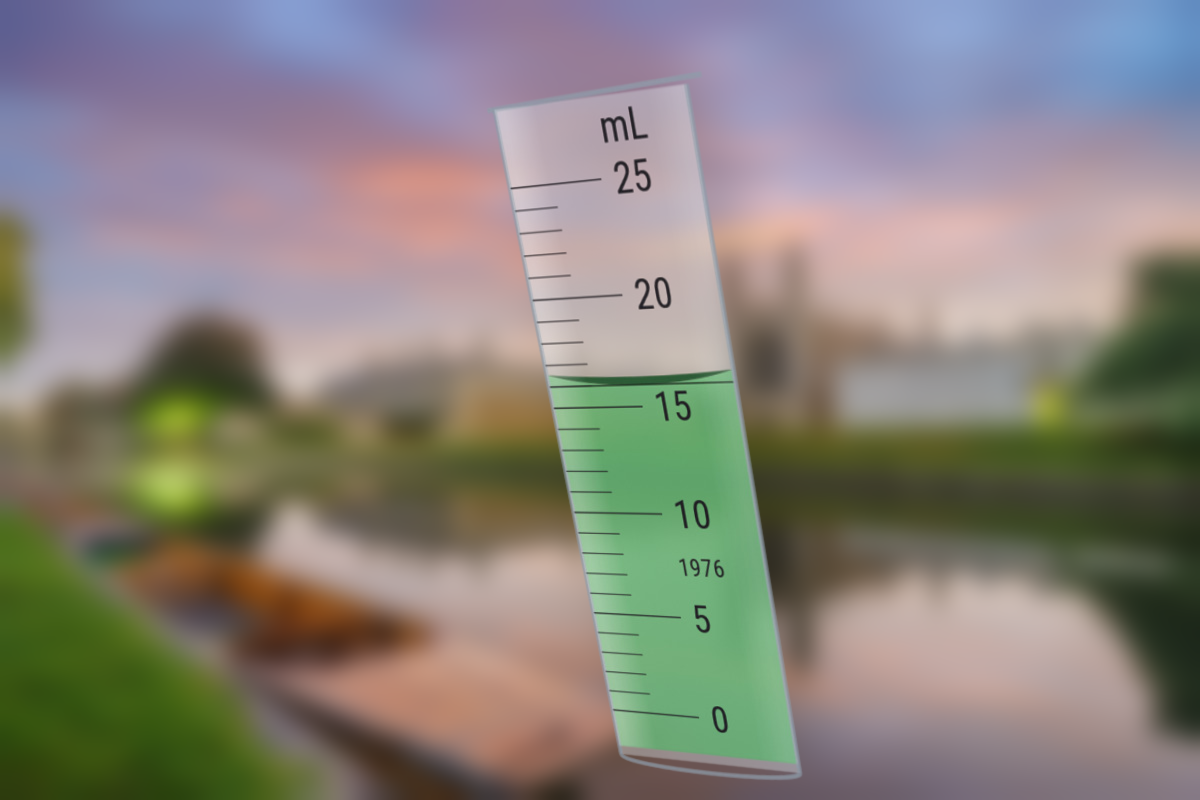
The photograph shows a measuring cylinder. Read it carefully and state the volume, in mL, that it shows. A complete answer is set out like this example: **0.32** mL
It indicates **16** mL
